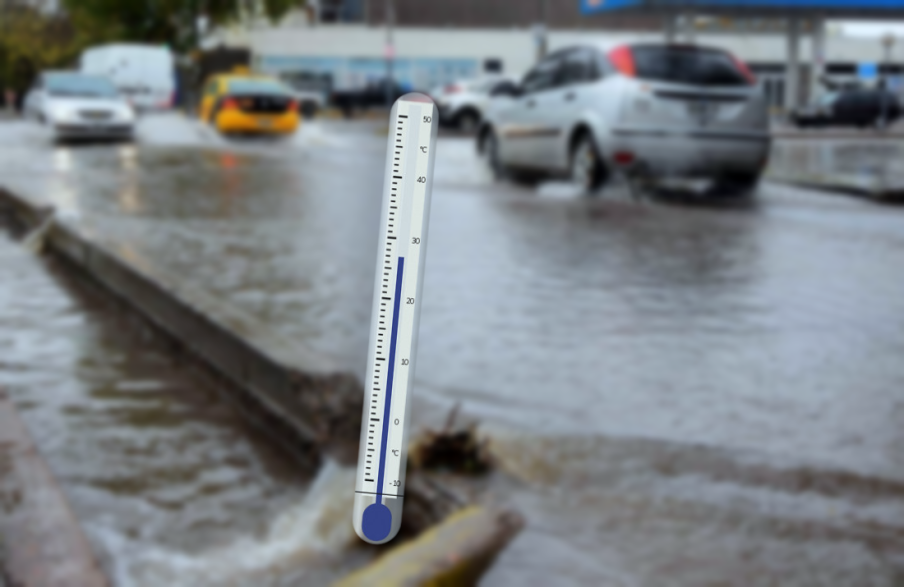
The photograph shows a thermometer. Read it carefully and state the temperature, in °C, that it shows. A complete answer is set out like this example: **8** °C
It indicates **27** °C
